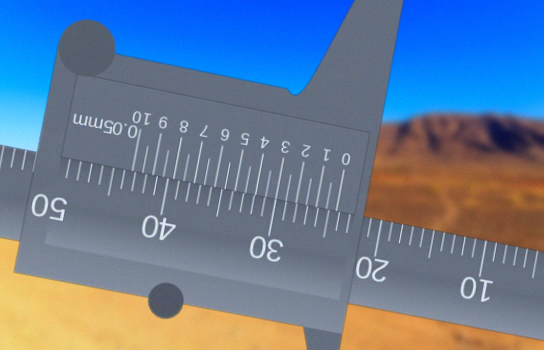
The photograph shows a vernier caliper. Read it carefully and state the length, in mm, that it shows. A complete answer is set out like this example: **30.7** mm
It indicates **24.3** mm
